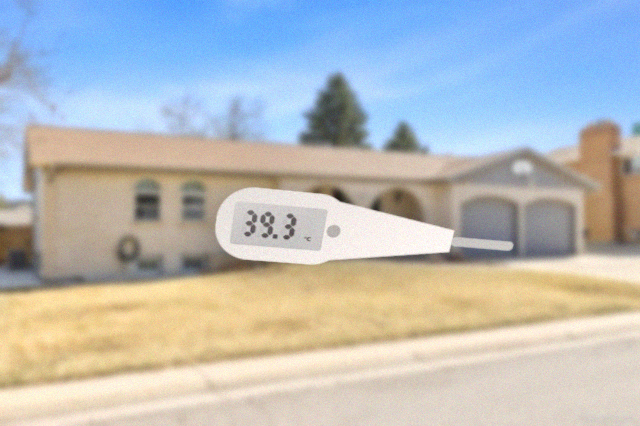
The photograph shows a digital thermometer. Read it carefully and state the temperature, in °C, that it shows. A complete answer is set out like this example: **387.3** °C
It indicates **39.3** °C
